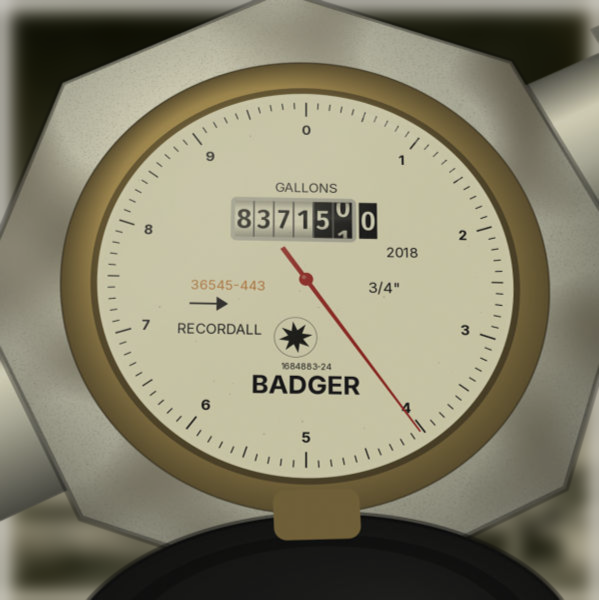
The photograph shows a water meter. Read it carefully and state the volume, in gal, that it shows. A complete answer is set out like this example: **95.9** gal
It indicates **8371504.0** gal
